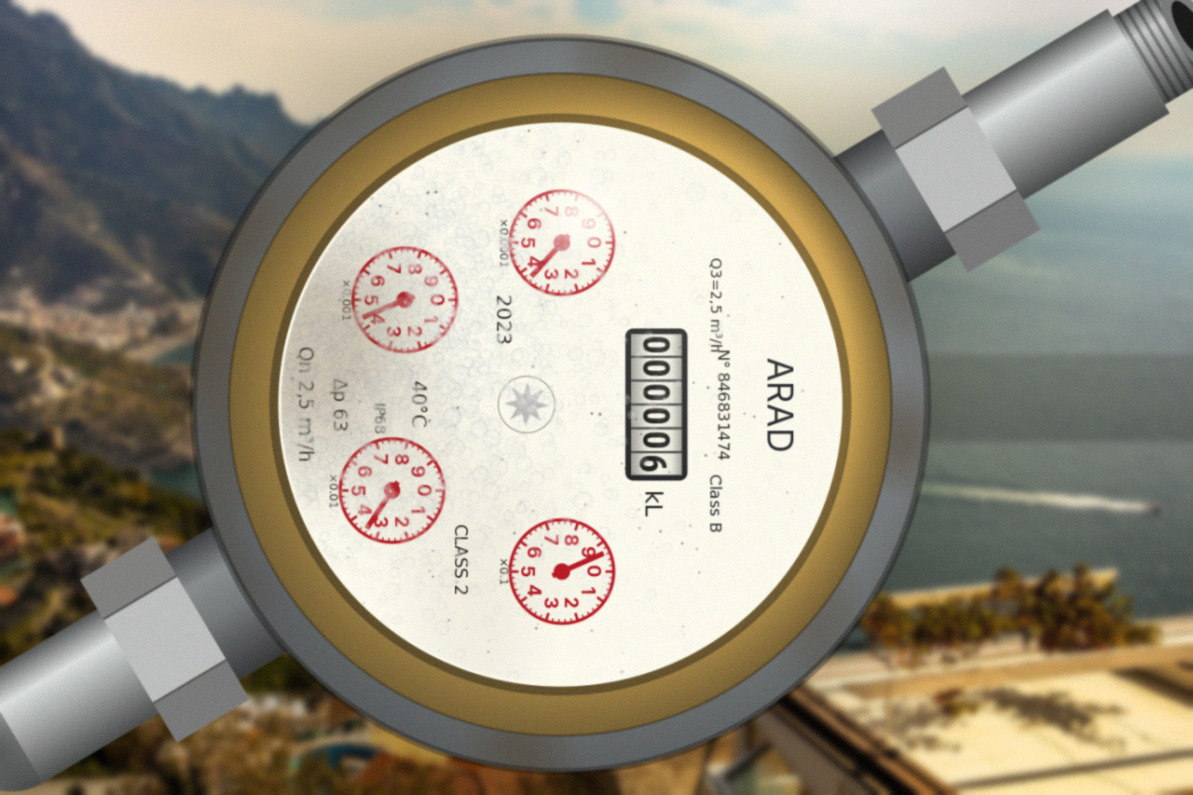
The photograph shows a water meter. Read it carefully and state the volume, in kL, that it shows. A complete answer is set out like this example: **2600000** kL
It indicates **5.9343** kL
